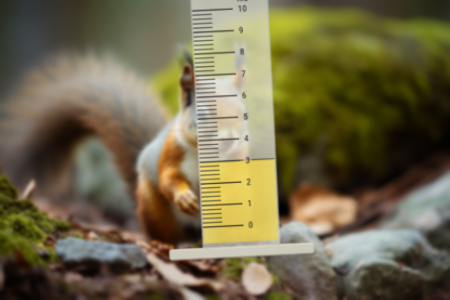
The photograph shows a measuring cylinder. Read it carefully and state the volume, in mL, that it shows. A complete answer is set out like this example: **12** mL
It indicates **3** mL
